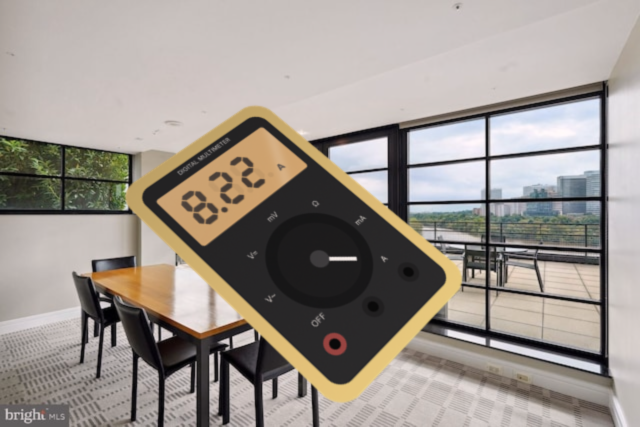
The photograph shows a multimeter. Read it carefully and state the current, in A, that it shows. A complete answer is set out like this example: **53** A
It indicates **8.22** A
